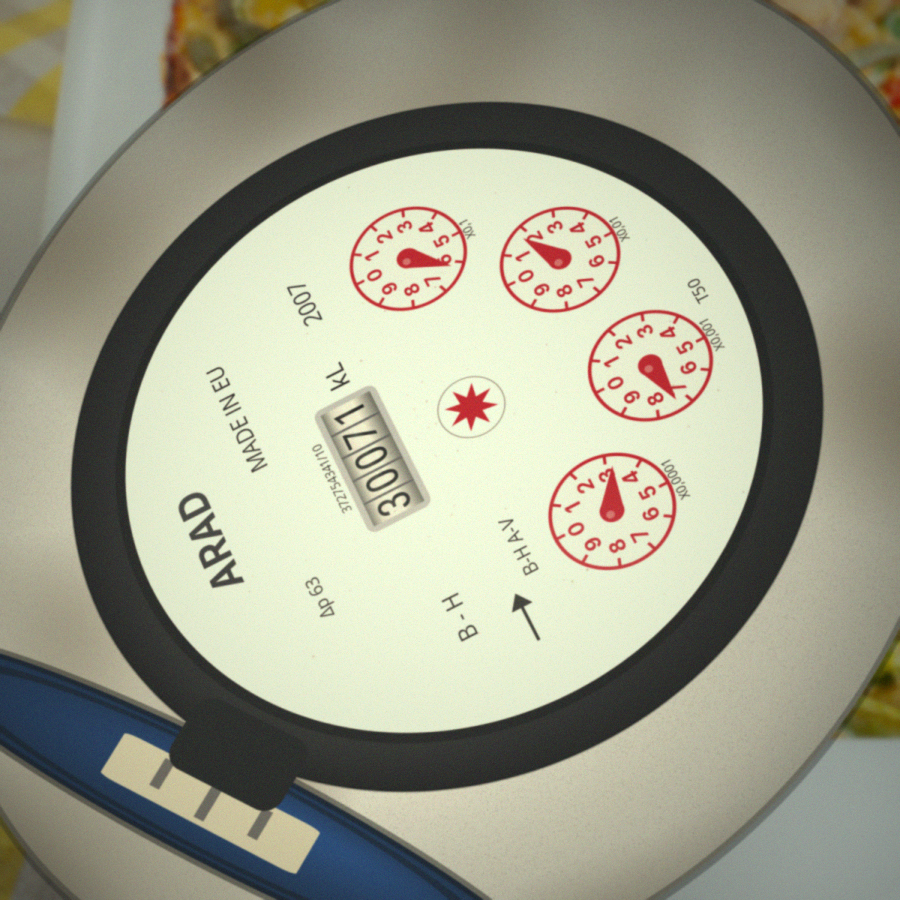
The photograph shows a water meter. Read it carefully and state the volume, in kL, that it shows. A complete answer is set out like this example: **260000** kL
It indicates **30071.6173** kL
